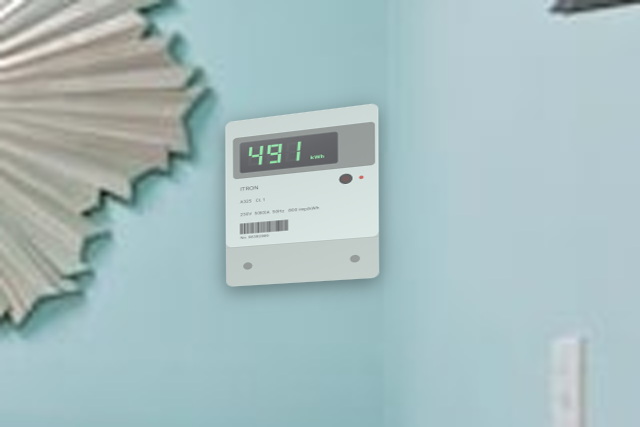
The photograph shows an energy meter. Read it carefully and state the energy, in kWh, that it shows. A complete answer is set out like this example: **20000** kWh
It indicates **491** kWh
